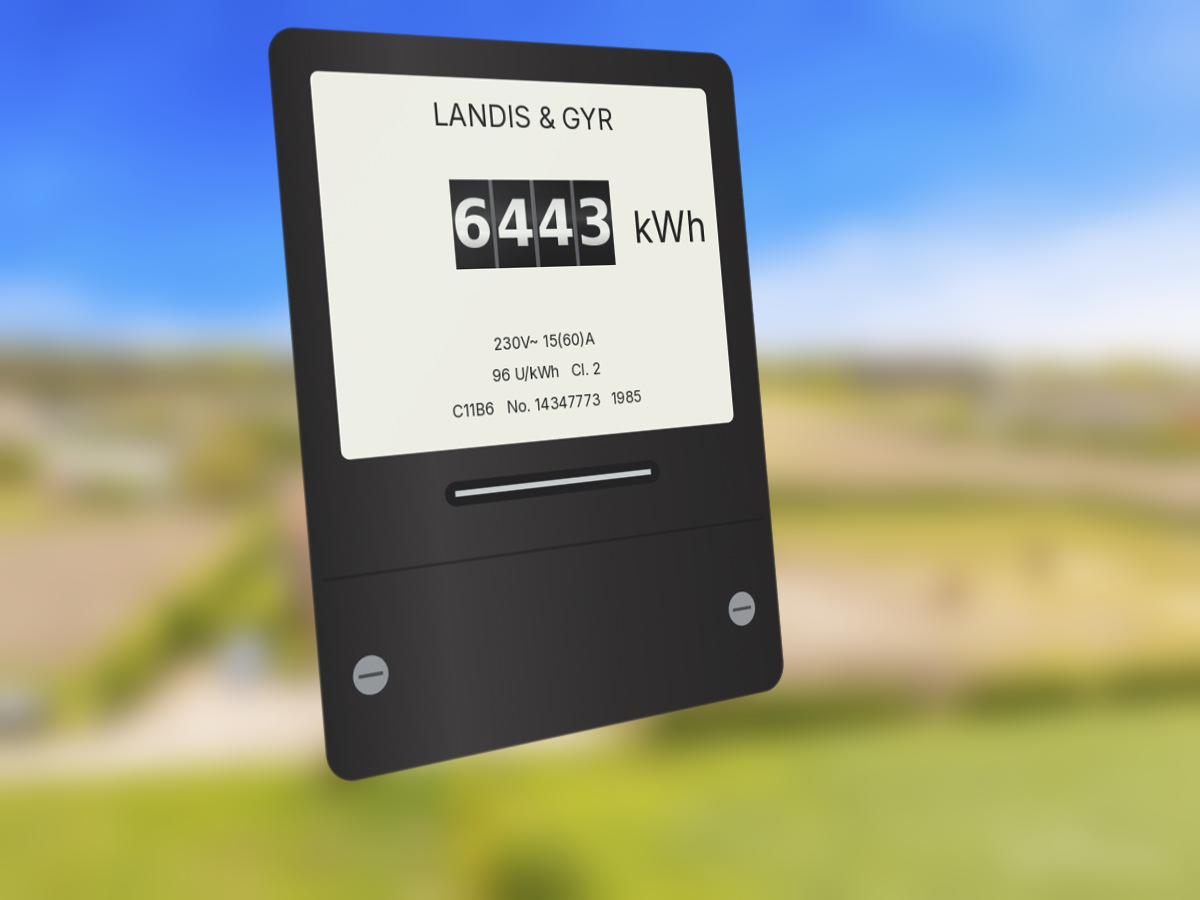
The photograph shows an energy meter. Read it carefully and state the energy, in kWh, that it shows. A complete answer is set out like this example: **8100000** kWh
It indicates **6443** kWh
